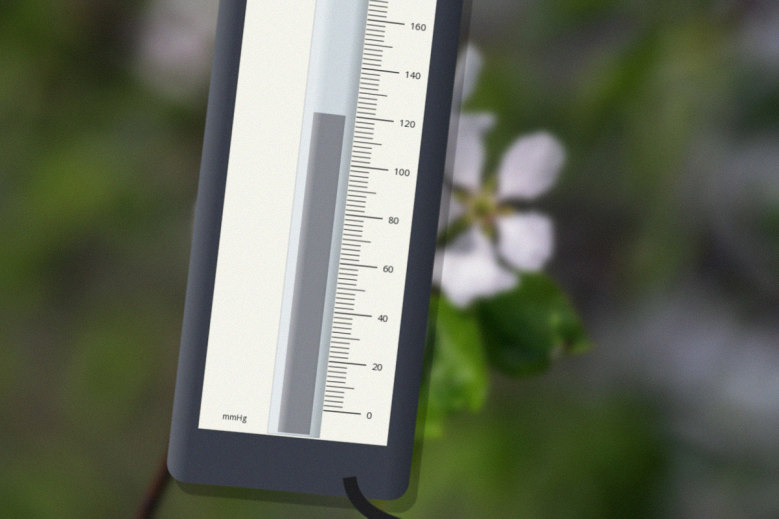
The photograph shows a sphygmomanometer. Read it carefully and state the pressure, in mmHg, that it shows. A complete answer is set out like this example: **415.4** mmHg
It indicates **120** mmHg
